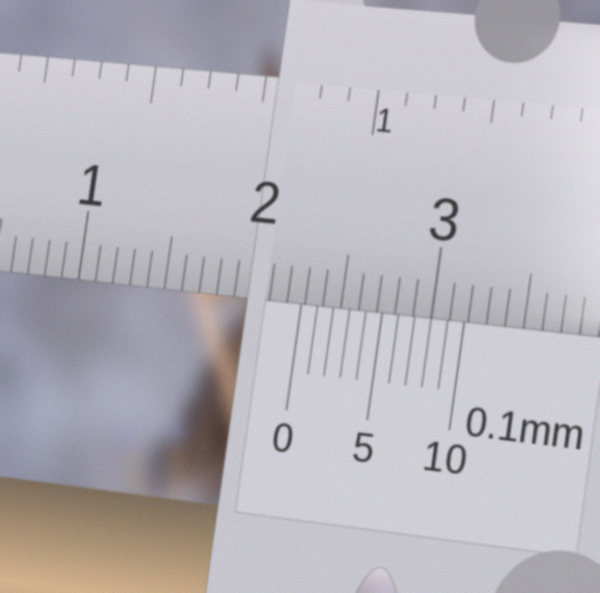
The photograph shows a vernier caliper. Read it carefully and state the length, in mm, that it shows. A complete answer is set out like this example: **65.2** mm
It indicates **22.8** mm
